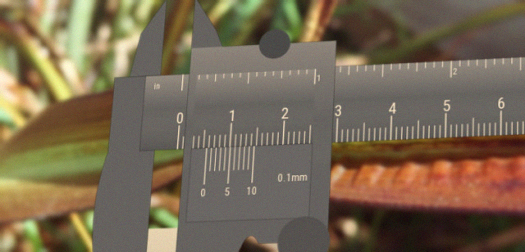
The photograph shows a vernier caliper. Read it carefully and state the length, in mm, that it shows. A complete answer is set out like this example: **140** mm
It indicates **5.6** mm
